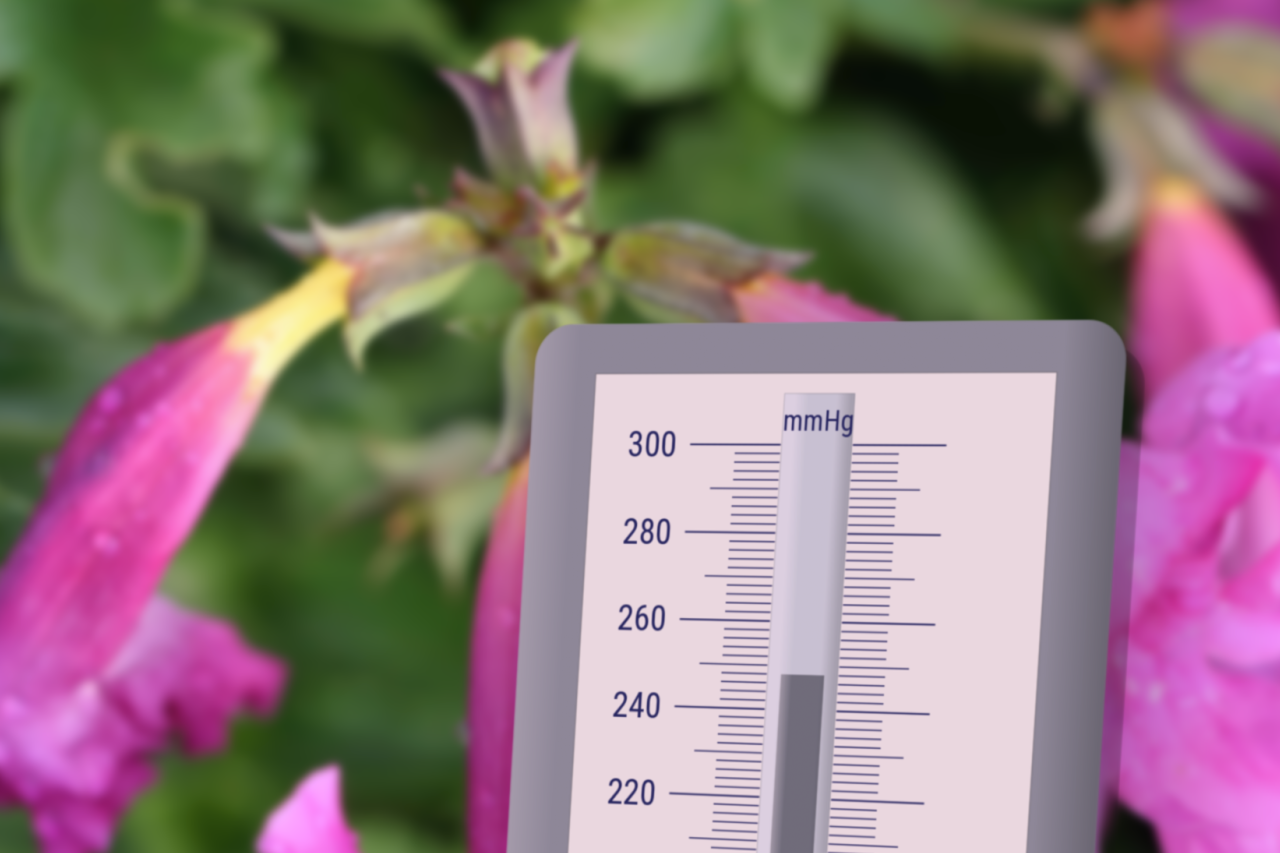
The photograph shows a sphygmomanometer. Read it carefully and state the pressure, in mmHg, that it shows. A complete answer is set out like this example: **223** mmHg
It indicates **248** mmHg
